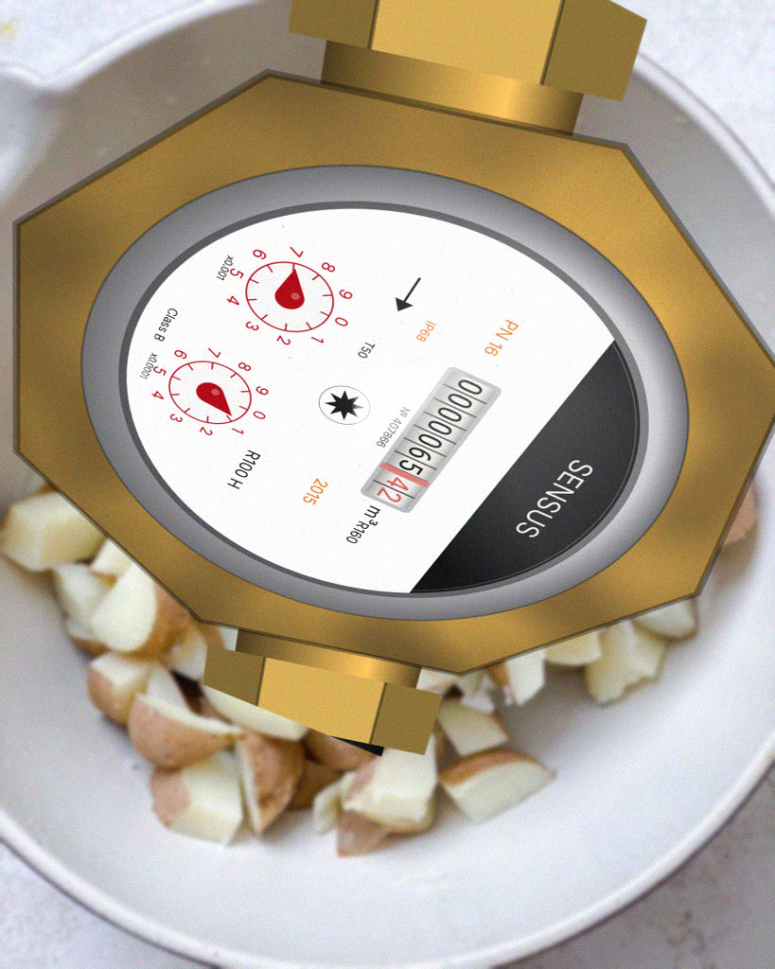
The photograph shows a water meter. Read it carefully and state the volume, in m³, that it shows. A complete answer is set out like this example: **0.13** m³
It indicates **65.4270** m³
